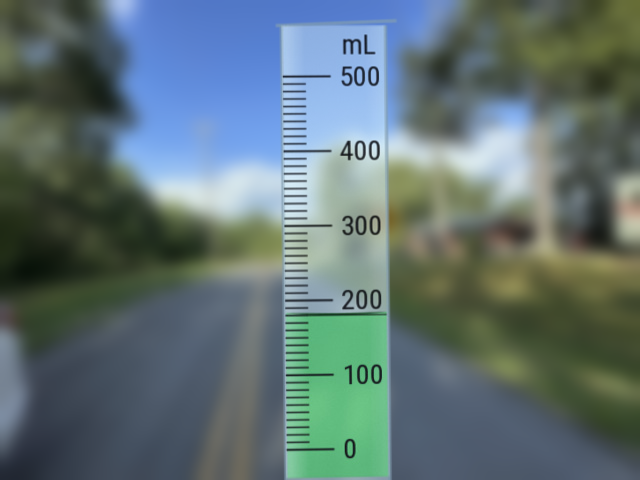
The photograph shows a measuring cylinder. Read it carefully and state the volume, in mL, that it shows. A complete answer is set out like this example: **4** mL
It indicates **180** mL
